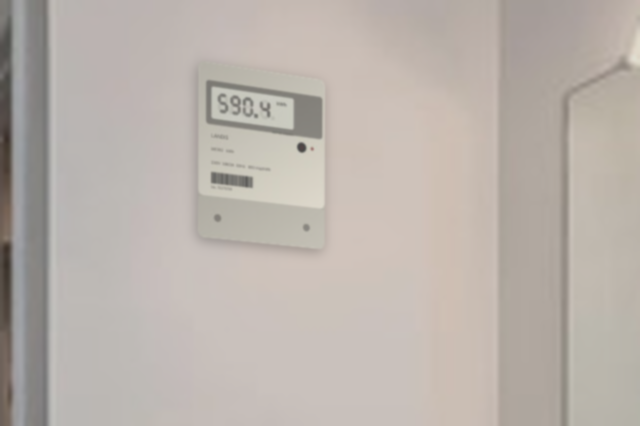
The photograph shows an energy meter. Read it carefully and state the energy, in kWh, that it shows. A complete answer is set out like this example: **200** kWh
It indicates **590.4** kWh
